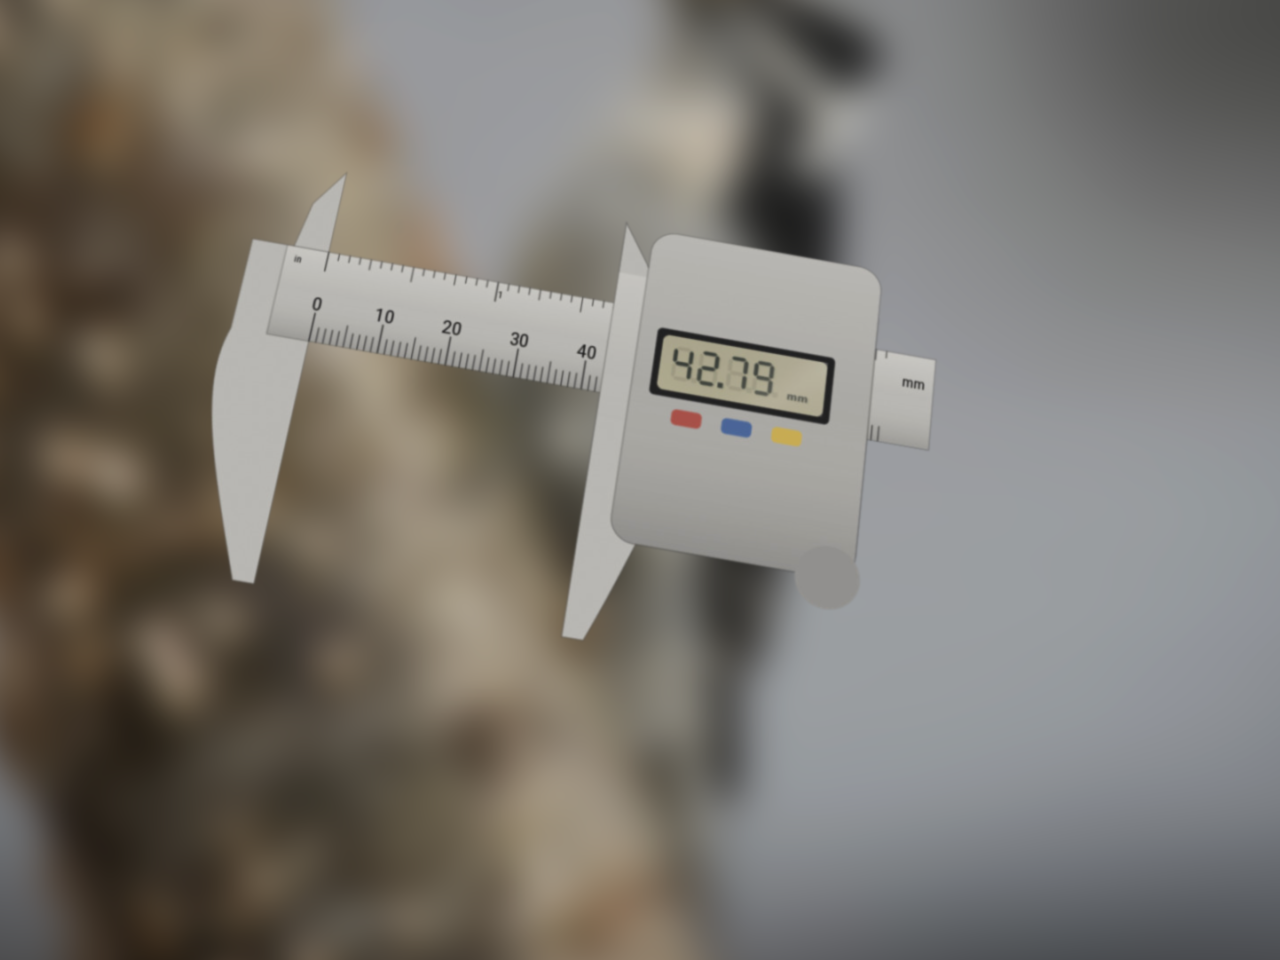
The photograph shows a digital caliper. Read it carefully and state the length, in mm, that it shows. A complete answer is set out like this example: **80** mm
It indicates **42.79** mm
